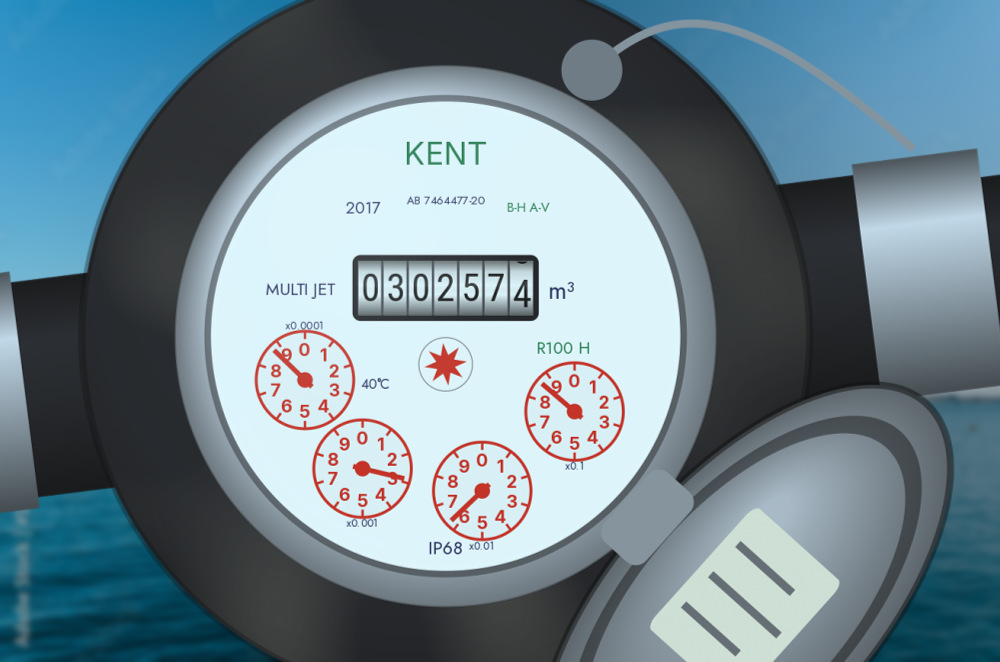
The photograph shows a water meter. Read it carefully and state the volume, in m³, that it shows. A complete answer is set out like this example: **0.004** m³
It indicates **302573.8628** m³
